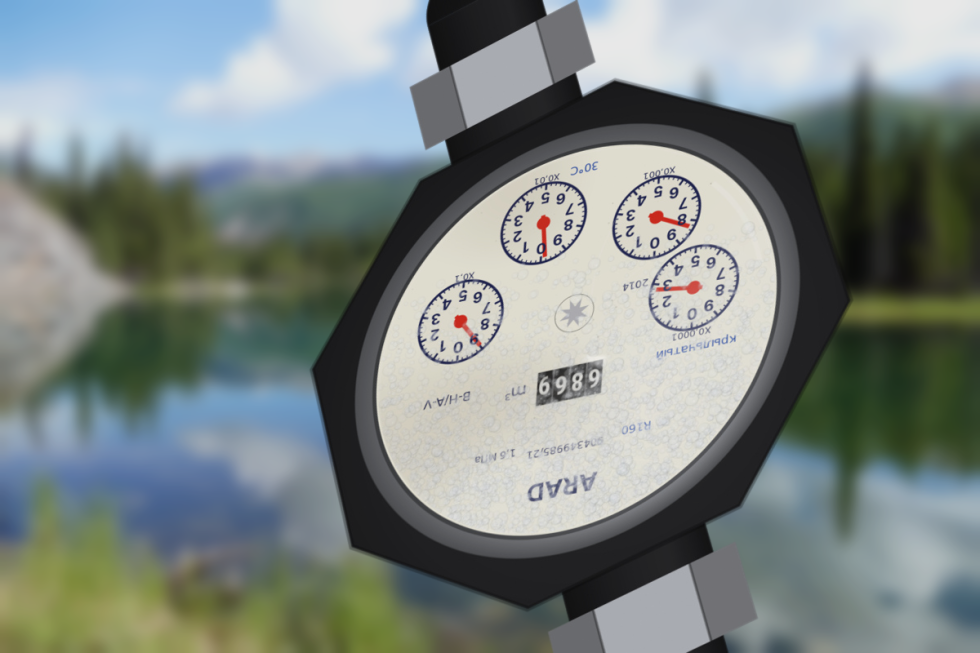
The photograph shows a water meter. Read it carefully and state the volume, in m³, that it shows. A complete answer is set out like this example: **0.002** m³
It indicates **6868.8982** m³
